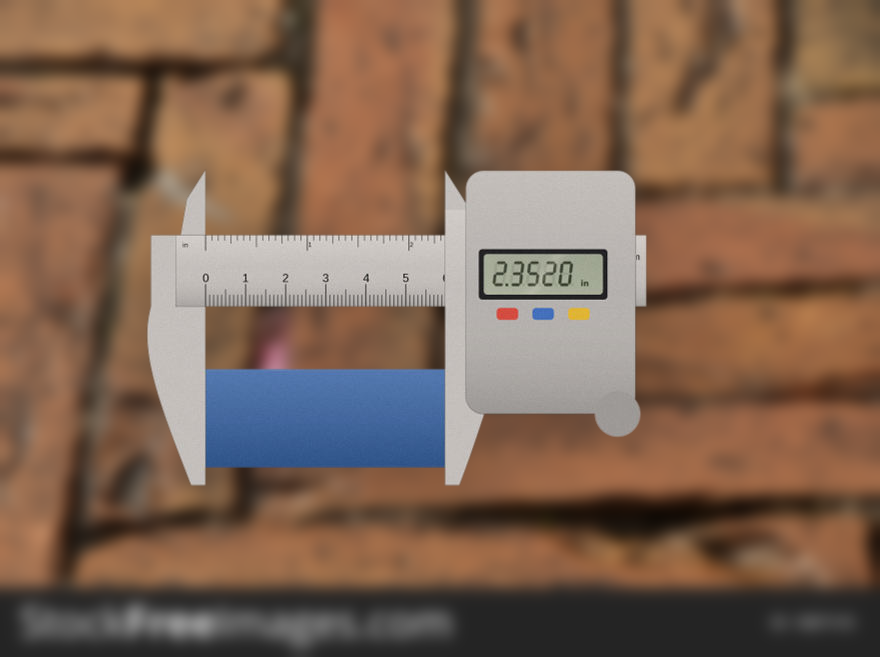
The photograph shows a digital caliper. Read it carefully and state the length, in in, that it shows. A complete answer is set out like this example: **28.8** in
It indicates **2.3520** in
